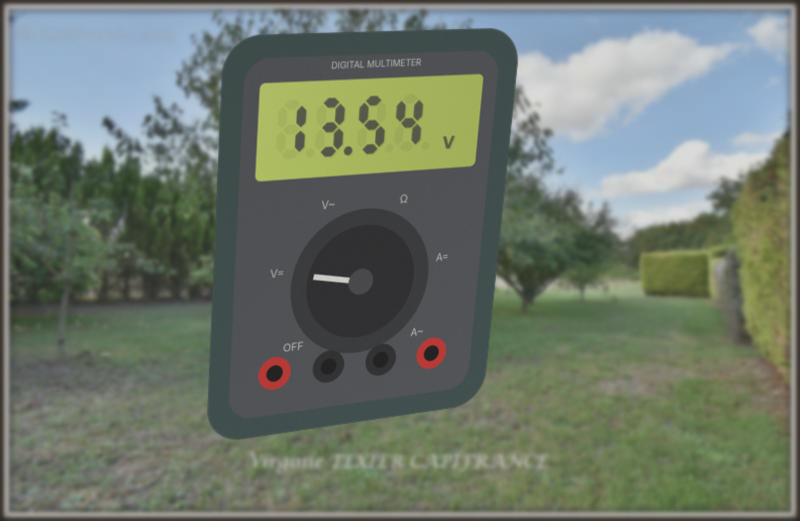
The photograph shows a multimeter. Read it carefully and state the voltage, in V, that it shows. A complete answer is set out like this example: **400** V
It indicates **13.54** V
